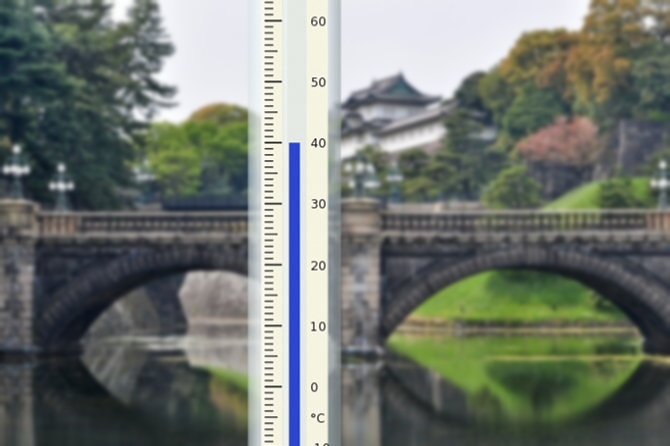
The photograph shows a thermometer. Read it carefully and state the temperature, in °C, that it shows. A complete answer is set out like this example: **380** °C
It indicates **40** °C
